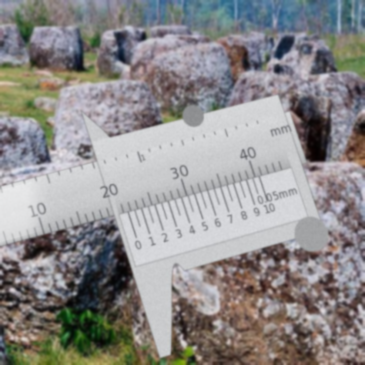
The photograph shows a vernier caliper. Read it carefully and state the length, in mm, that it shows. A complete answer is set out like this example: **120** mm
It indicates **21.6** mm
